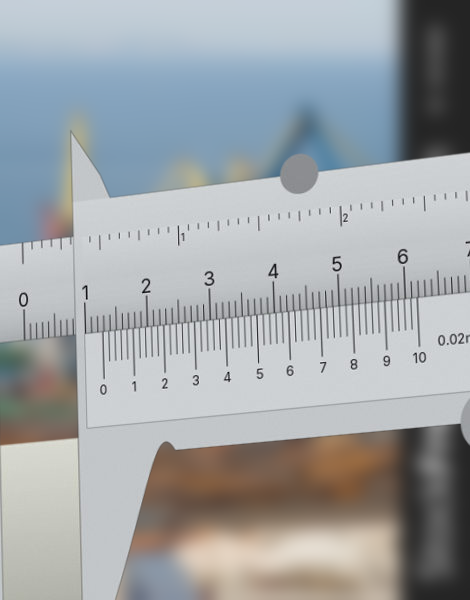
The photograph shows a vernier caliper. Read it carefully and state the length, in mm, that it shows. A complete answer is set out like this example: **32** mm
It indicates **12.8** mm
